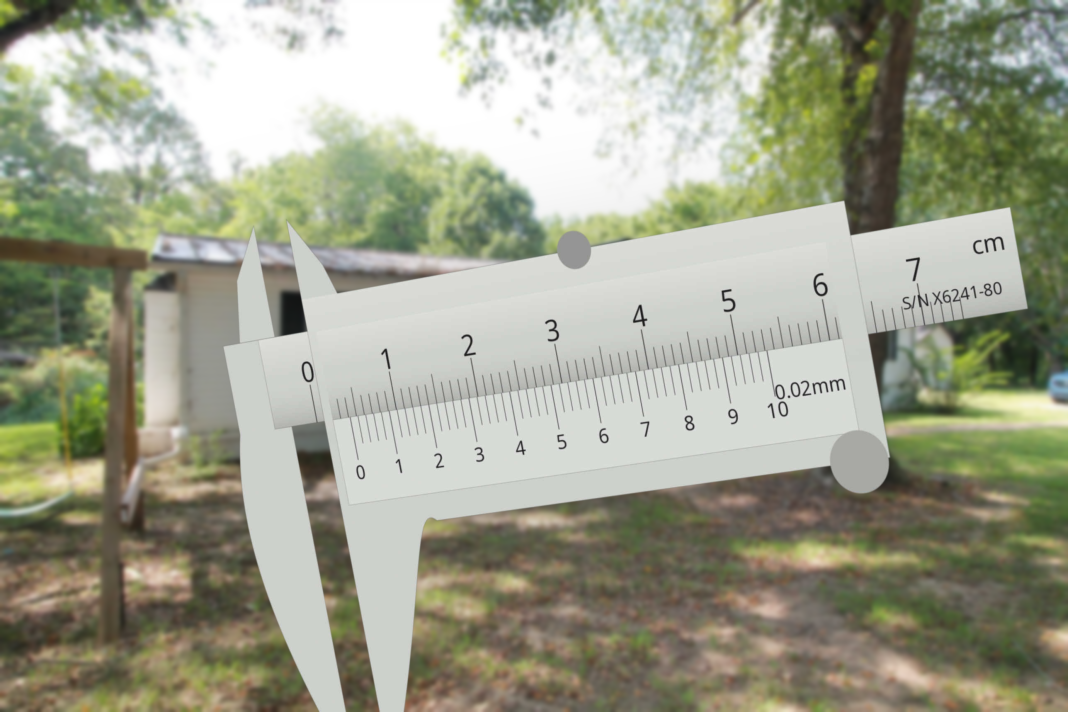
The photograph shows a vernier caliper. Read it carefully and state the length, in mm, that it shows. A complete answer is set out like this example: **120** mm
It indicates **4.2** mm
